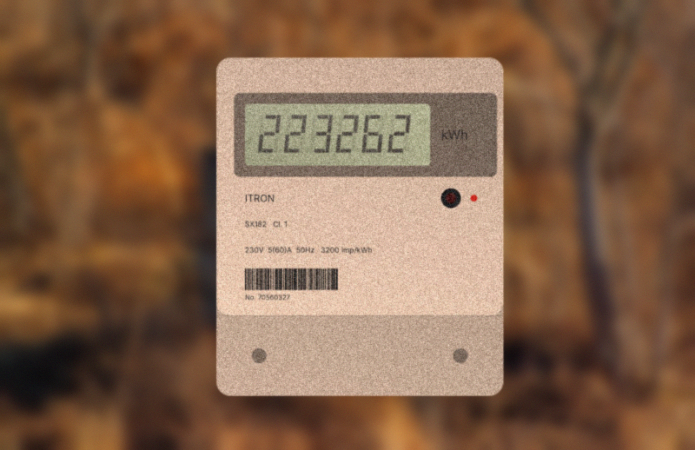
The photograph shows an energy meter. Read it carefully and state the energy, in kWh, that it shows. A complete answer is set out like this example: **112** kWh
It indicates **223262** kWh
